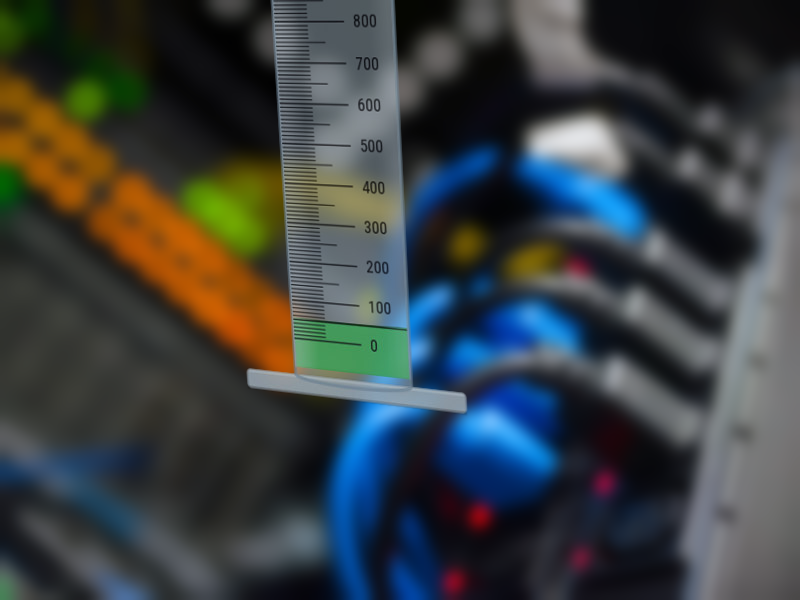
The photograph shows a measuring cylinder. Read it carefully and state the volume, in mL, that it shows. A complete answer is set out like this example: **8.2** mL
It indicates **50** mL
